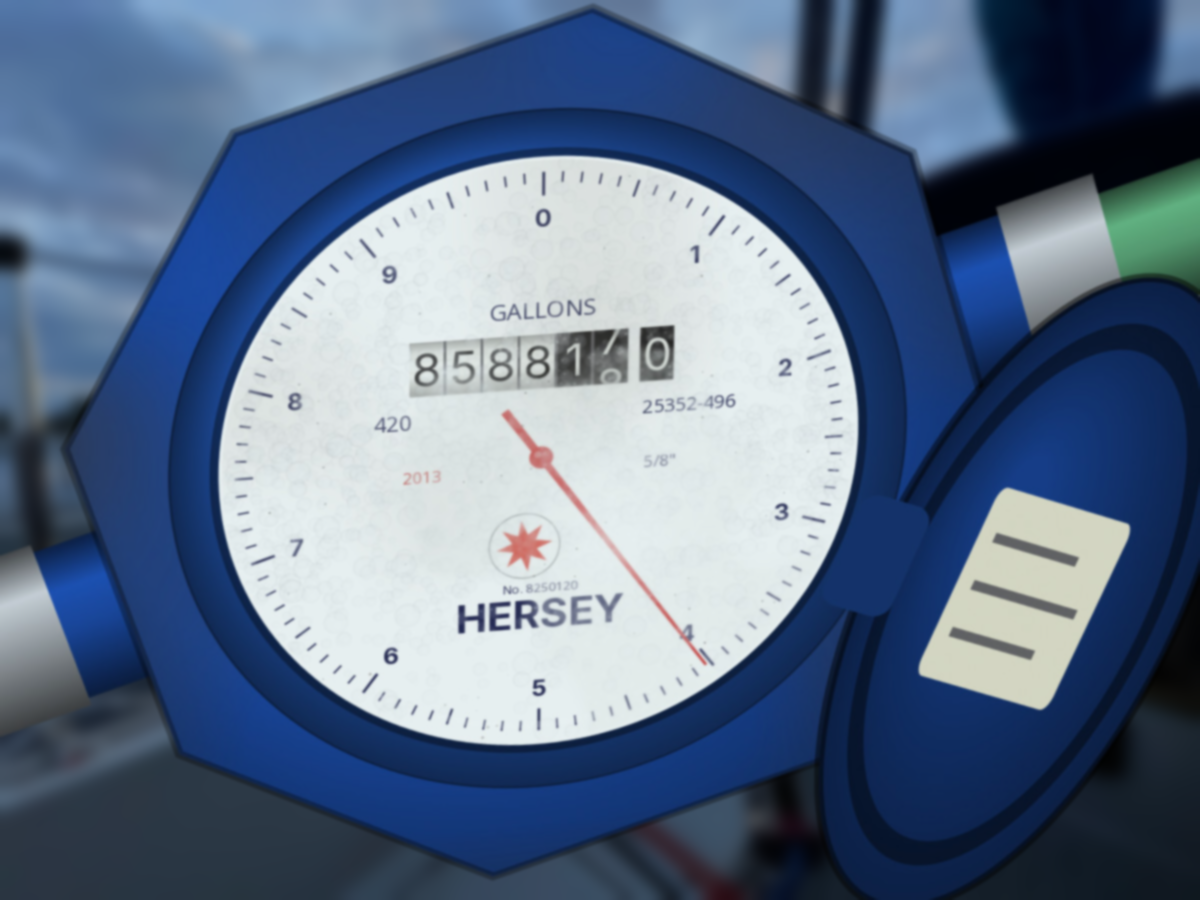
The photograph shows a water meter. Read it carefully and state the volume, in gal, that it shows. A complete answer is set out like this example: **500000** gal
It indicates **8588174.0** gal
